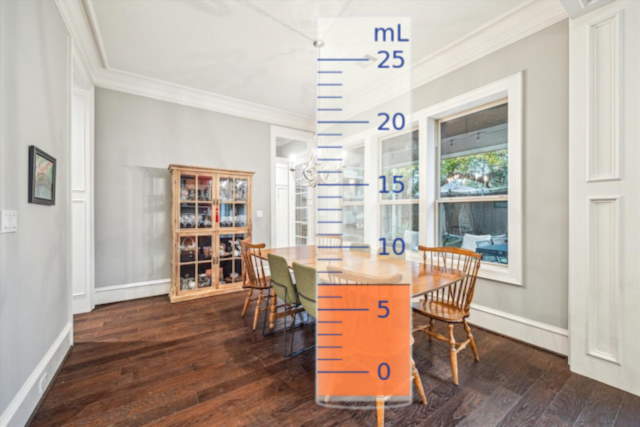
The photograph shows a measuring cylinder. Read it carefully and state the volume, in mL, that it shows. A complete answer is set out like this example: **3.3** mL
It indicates **7** mL
